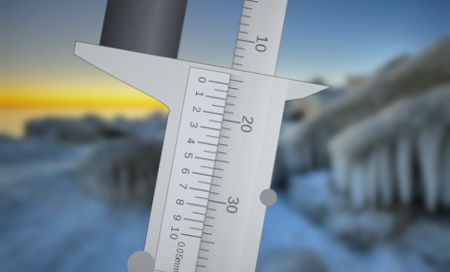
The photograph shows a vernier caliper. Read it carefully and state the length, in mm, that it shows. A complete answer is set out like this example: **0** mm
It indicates **15.6** mm
